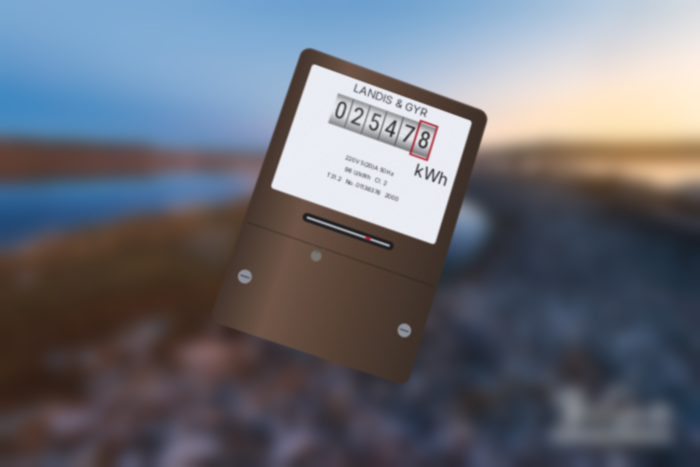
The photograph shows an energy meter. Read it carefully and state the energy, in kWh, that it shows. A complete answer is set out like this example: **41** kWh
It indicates **2547.8** kWh
